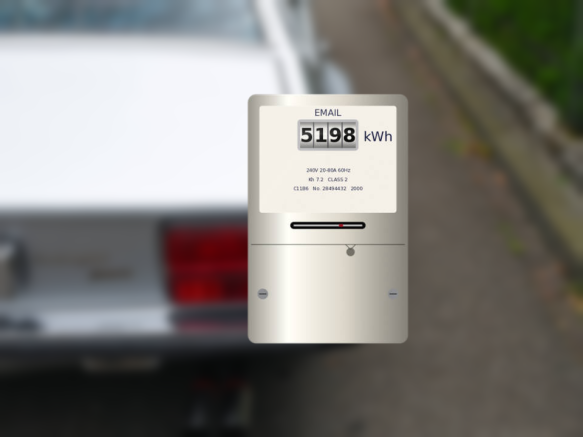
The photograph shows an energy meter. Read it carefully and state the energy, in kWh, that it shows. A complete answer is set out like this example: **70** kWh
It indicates **5198** kWh
